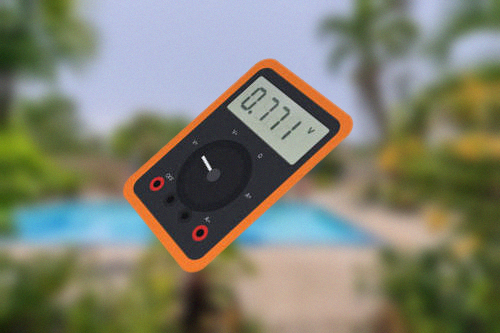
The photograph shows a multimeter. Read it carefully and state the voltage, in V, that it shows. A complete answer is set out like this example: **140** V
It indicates **0.771** V
